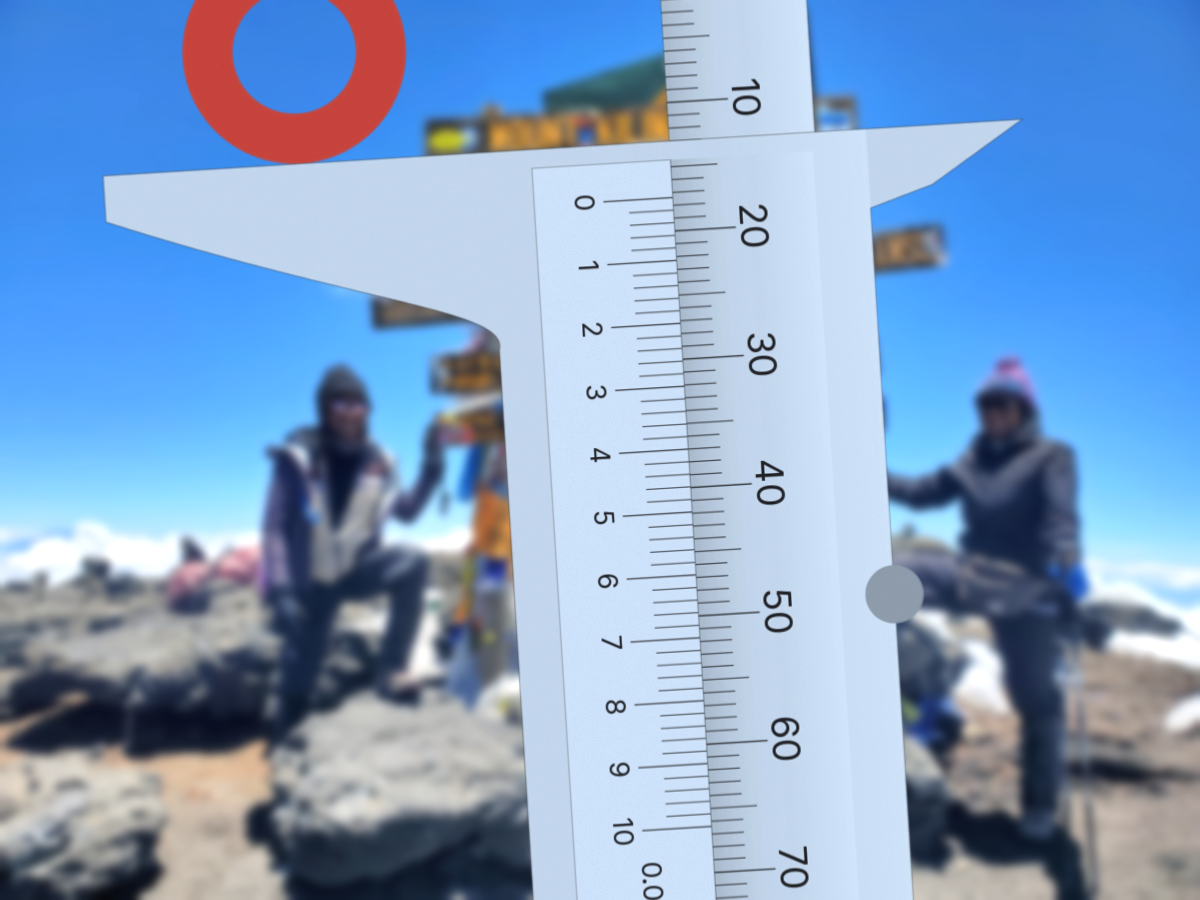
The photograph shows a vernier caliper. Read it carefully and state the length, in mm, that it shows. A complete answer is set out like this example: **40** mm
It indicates **17.4** mm
